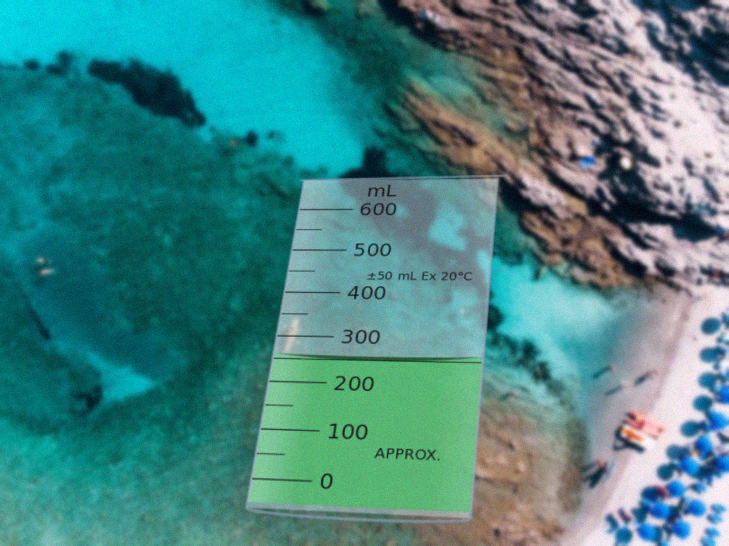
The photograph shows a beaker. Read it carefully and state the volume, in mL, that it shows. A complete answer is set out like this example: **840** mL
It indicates **250** mL
